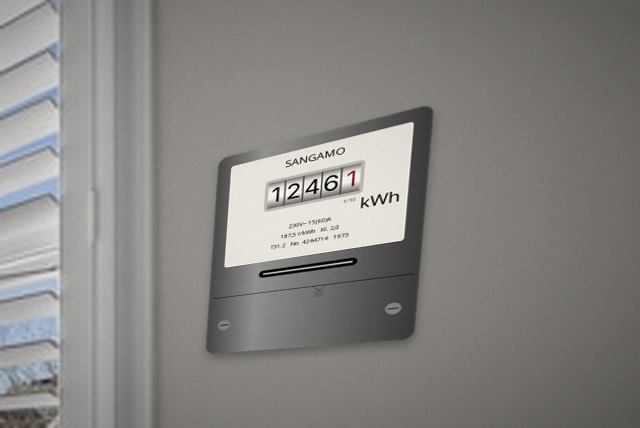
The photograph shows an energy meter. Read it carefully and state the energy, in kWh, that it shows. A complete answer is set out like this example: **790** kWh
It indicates **1246.1** kWh
